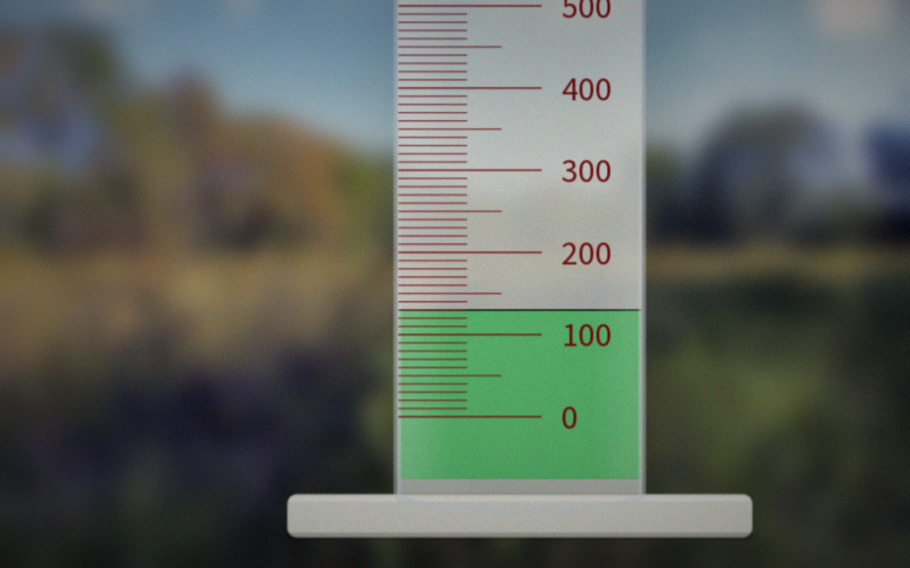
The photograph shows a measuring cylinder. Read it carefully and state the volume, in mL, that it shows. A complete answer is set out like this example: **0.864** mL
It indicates **130** mL
